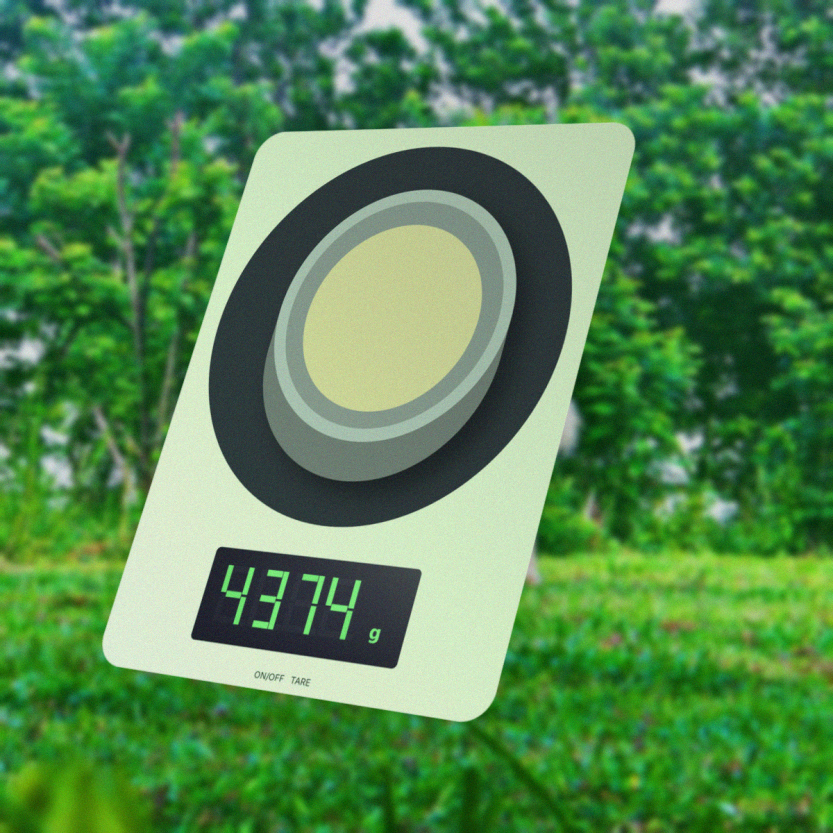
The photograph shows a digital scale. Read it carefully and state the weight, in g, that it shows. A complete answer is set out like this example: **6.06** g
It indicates **4374** g
